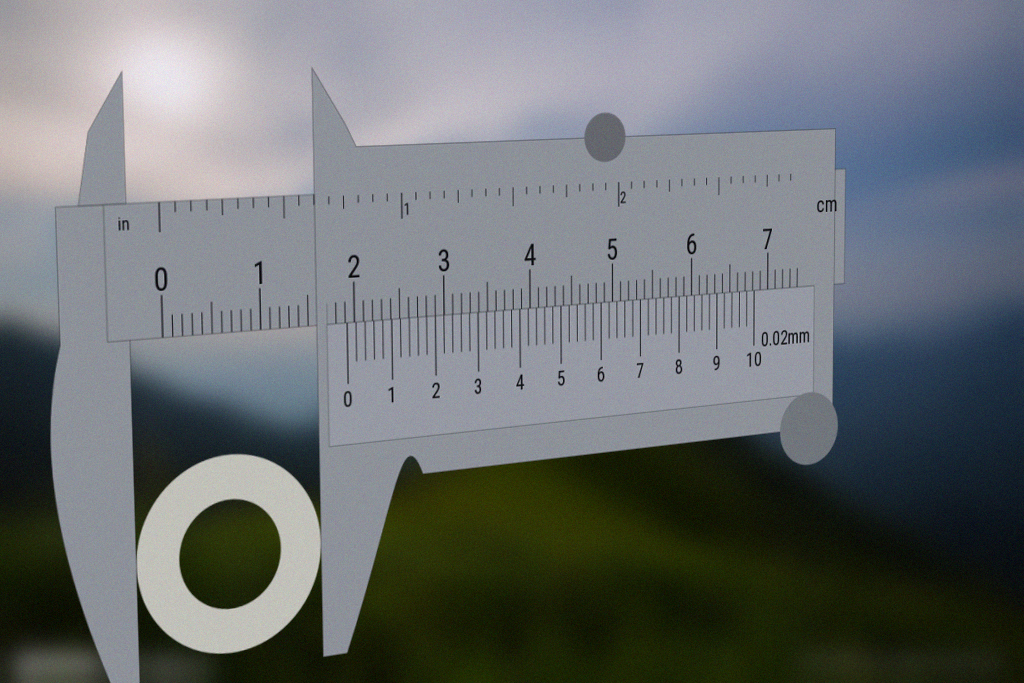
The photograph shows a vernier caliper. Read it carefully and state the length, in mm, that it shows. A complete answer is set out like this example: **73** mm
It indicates **19.2** mm
